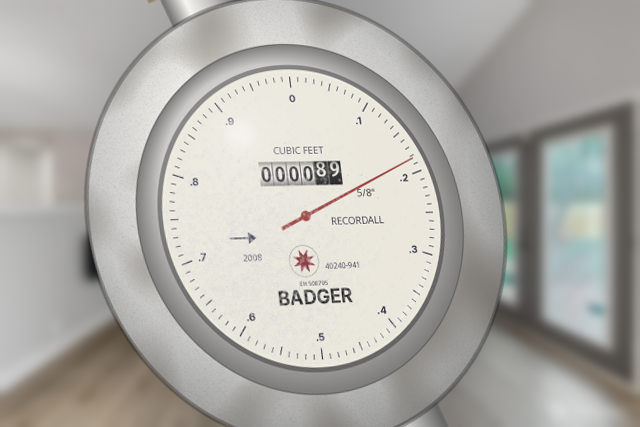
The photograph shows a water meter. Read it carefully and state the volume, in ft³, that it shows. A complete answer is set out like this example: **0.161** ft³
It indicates **89.18** ft³
